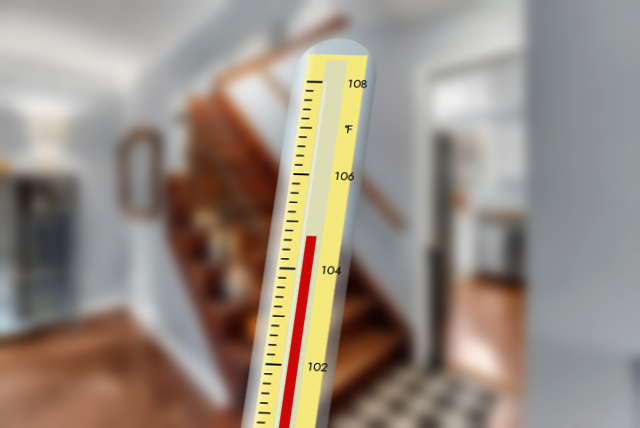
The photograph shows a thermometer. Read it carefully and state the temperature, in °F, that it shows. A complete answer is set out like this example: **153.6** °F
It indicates **104.7** °F
